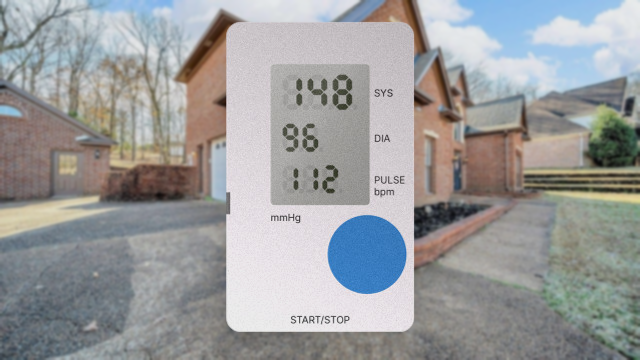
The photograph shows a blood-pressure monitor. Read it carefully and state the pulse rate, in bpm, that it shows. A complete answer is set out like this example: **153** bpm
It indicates **112** bpm
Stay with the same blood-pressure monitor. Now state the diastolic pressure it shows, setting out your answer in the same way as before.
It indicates **96** mmHg
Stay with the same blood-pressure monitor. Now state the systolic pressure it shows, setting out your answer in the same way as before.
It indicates **148** mmHg
